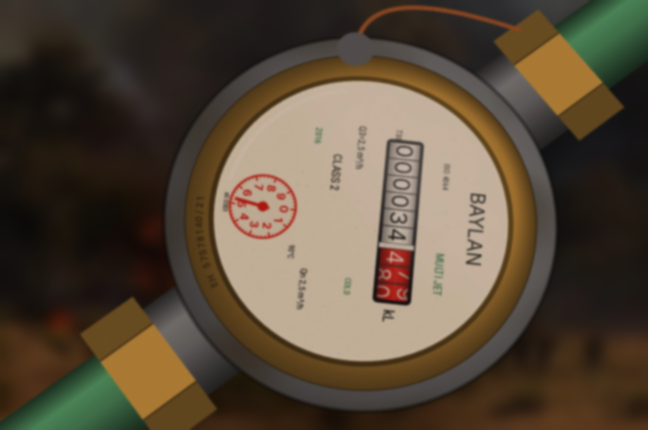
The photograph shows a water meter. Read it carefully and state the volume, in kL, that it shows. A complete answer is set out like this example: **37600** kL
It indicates **34.4795** kL
